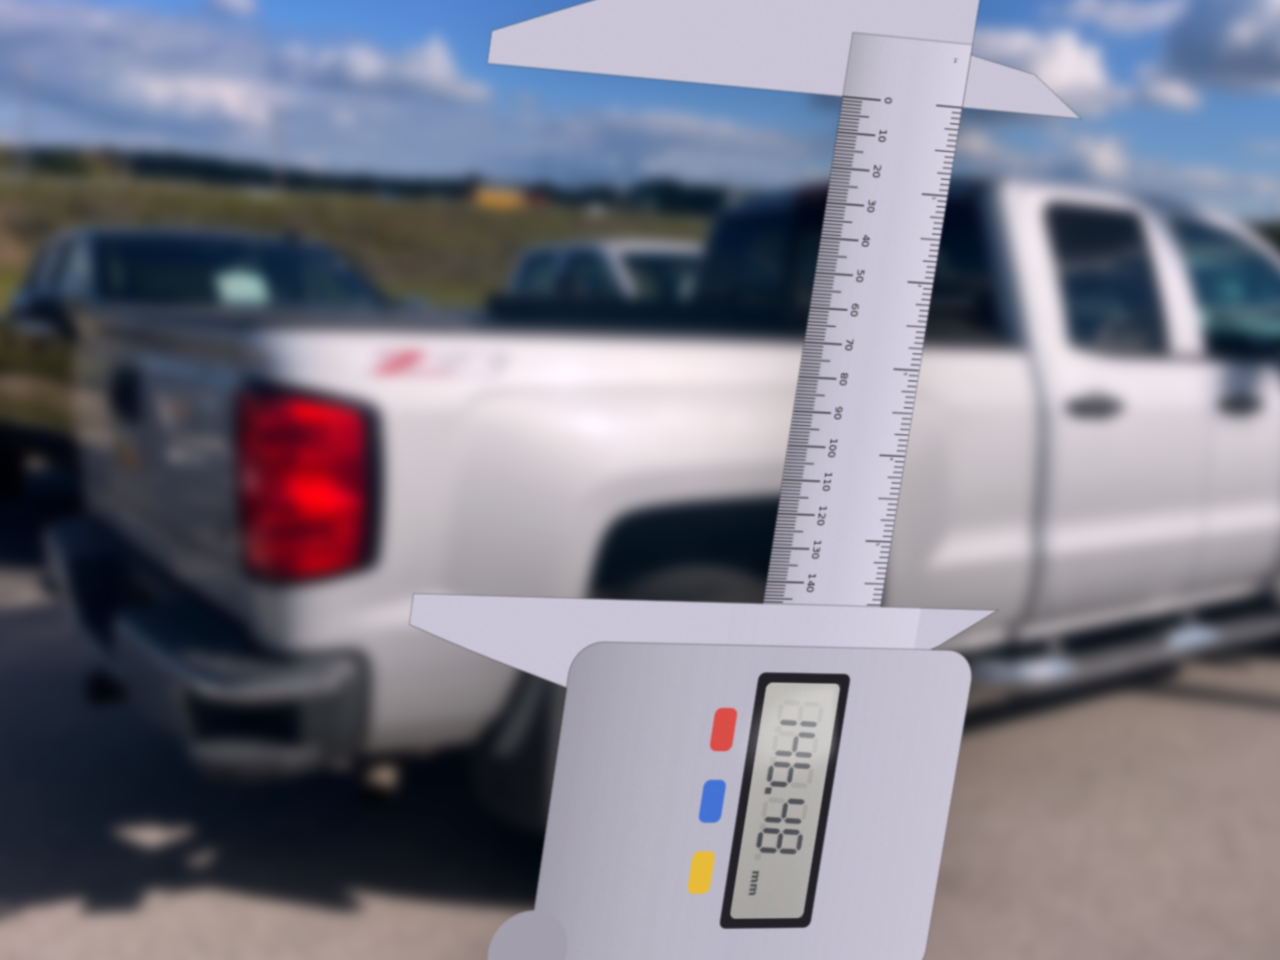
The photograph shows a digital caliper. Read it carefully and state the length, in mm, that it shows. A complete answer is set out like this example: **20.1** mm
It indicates **146.48** mm
